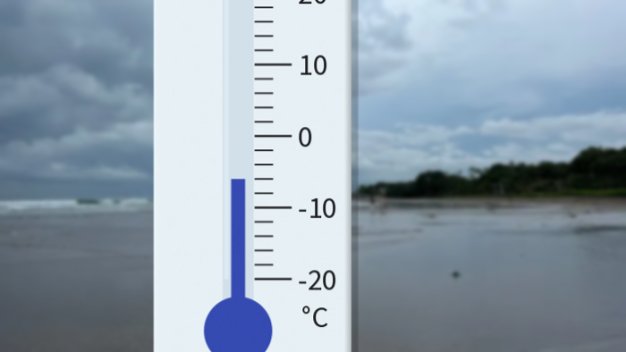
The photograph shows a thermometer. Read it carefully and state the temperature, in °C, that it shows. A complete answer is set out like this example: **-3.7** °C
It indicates **-6** °C
